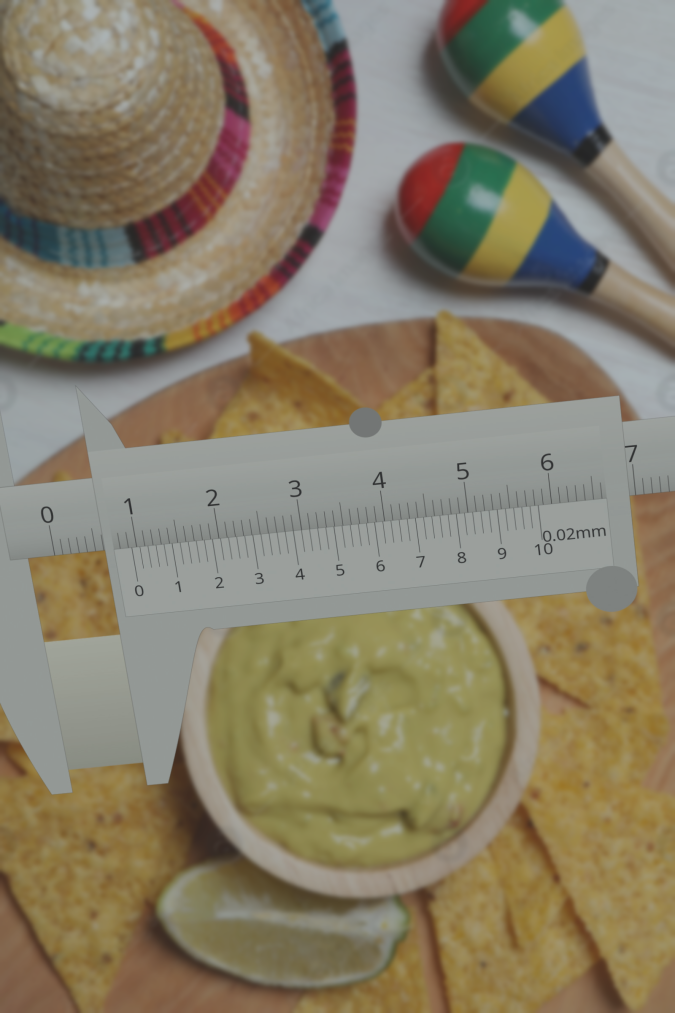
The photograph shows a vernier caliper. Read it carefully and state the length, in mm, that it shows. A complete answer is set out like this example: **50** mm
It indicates **9.4** mm
